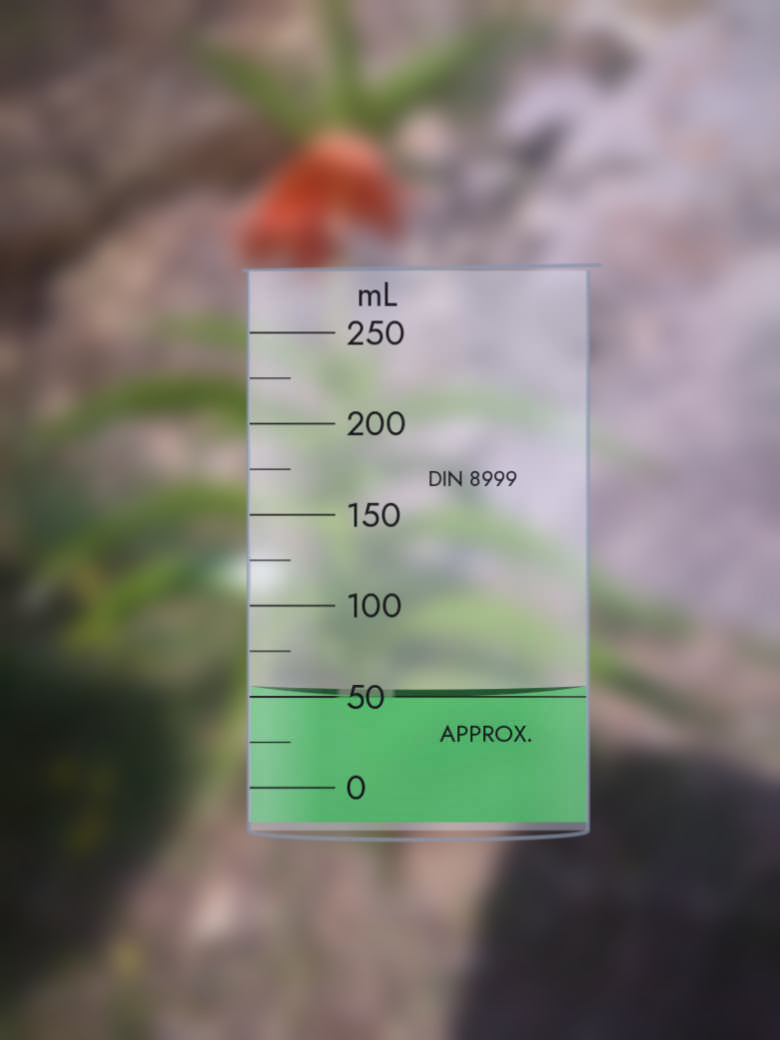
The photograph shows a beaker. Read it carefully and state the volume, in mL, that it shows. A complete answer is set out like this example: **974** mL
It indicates **50** mL
